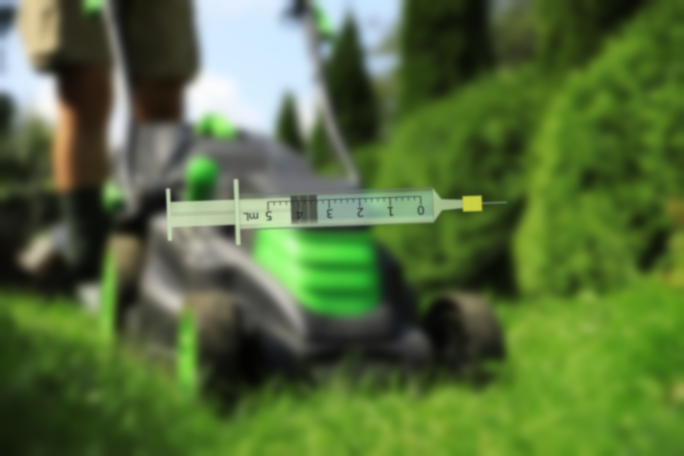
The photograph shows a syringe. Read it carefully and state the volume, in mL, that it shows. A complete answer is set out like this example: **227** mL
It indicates **3.4** mL
